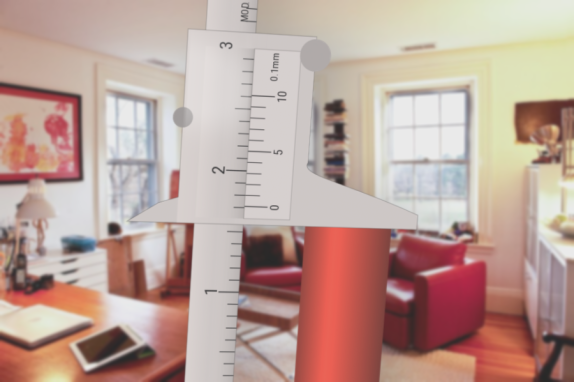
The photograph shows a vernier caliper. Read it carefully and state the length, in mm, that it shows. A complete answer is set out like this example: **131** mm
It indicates **17.1** mm
